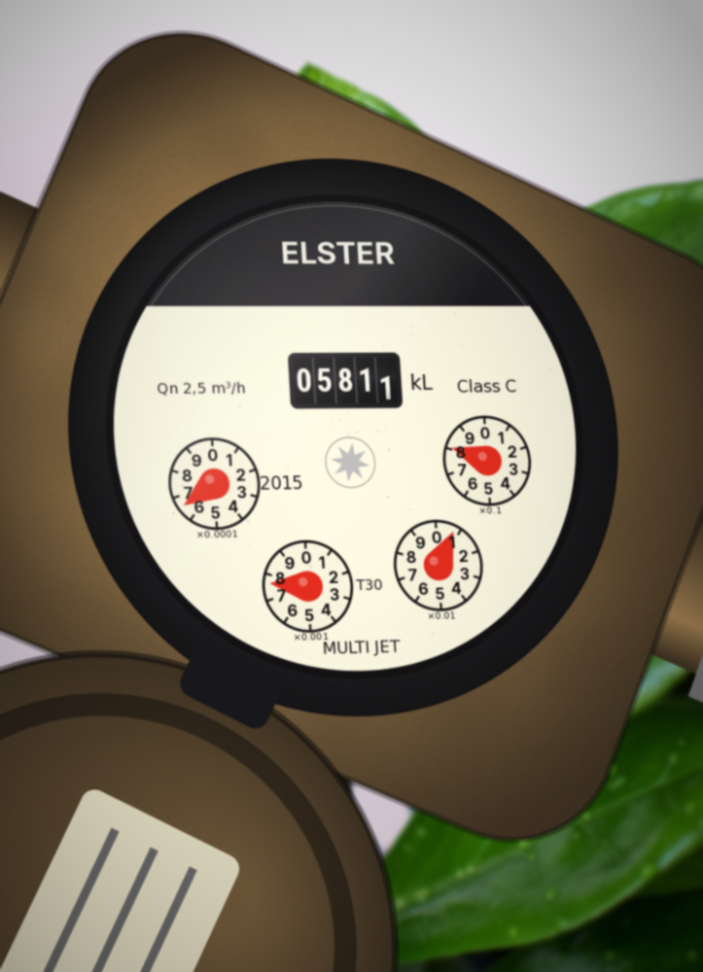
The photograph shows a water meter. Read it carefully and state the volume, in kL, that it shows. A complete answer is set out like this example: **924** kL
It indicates **5810.8076** kL
